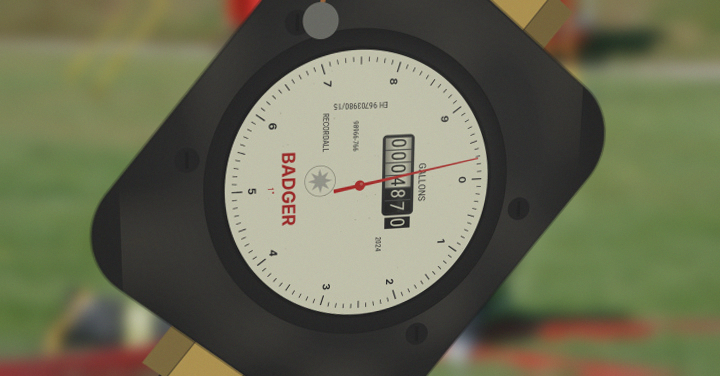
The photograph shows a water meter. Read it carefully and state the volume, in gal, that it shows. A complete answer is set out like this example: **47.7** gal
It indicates **4869.7** gal
